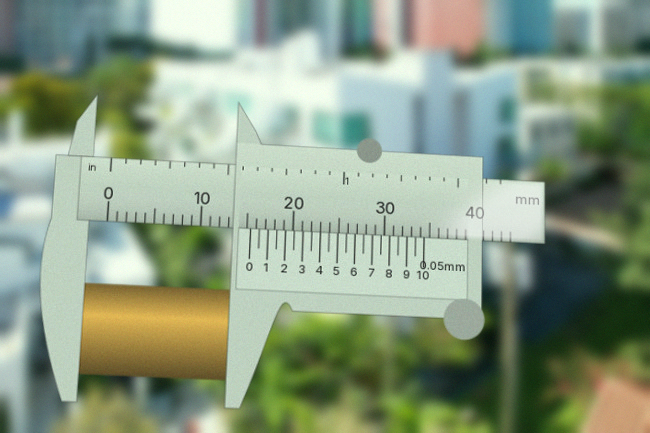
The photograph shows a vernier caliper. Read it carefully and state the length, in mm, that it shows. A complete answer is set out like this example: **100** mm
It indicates **15.4** mm
